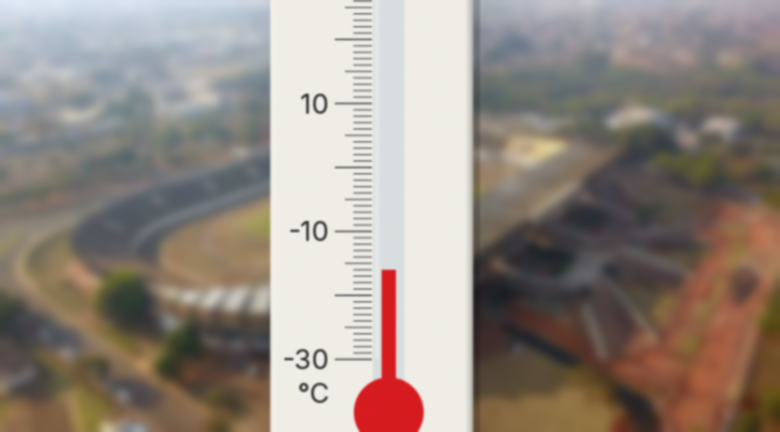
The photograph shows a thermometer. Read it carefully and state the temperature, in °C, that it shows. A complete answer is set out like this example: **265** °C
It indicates **-16** °C
